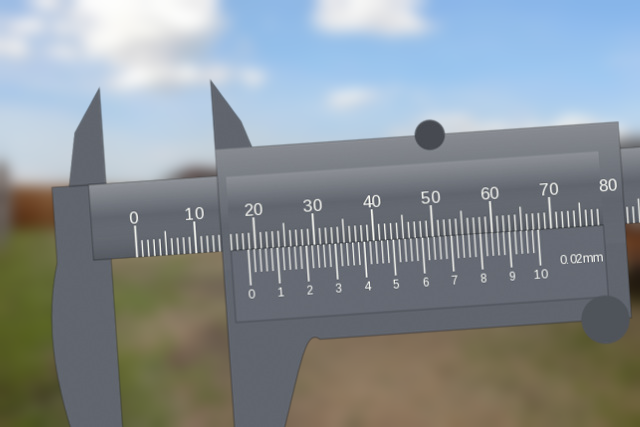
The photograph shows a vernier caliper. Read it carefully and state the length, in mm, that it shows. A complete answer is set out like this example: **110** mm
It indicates **18.8** mm
